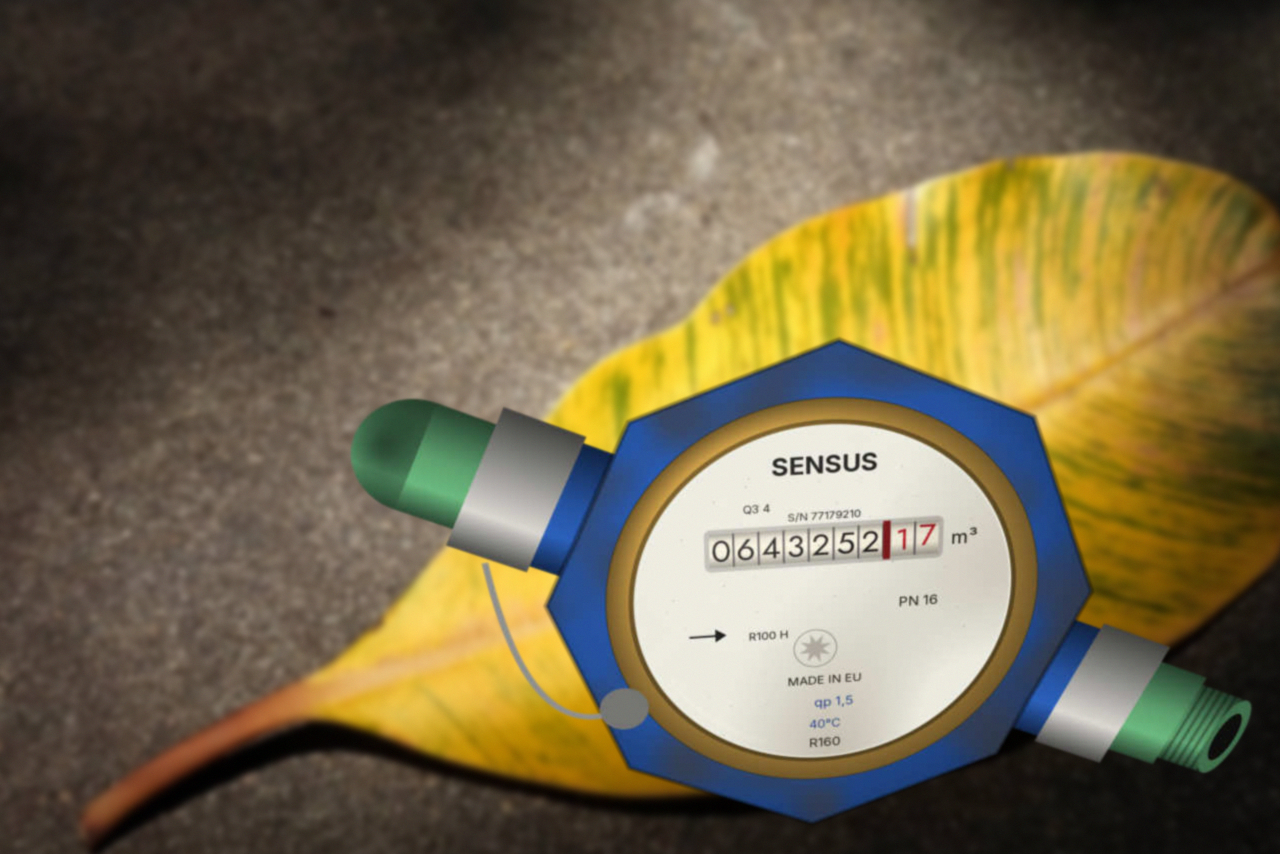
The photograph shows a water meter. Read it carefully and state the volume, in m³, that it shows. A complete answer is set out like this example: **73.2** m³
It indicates **643252.17** m³
